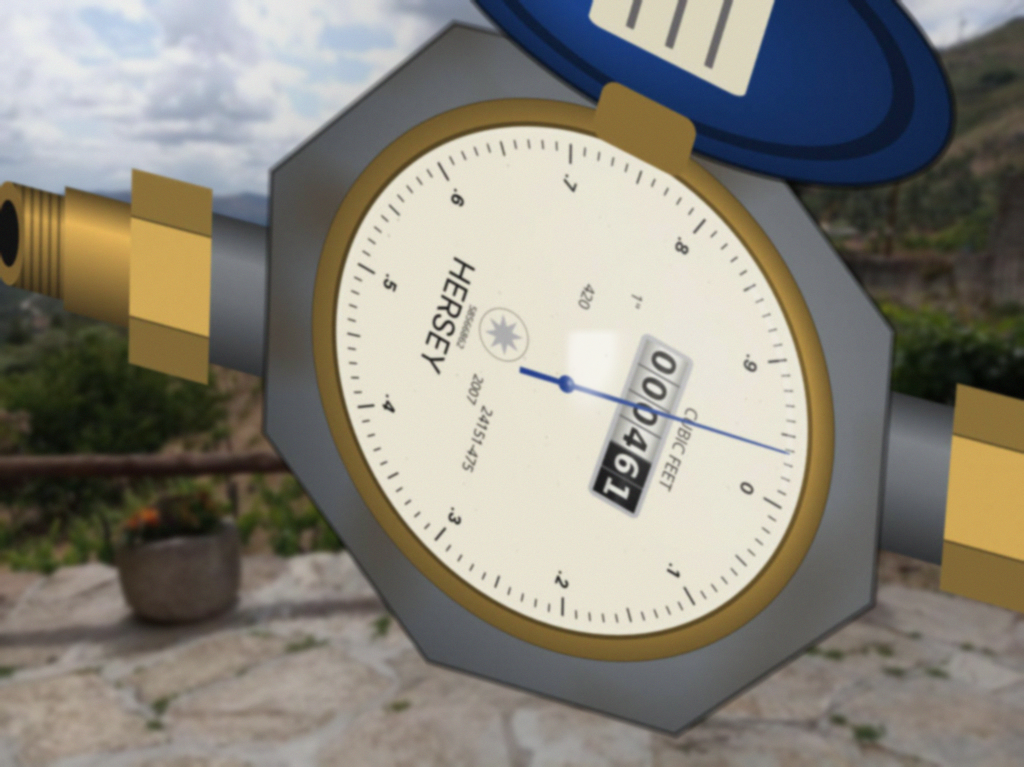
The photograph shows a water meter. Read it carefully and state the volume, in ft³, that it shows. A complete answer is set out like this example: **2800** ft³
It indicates **460.96** ft³
